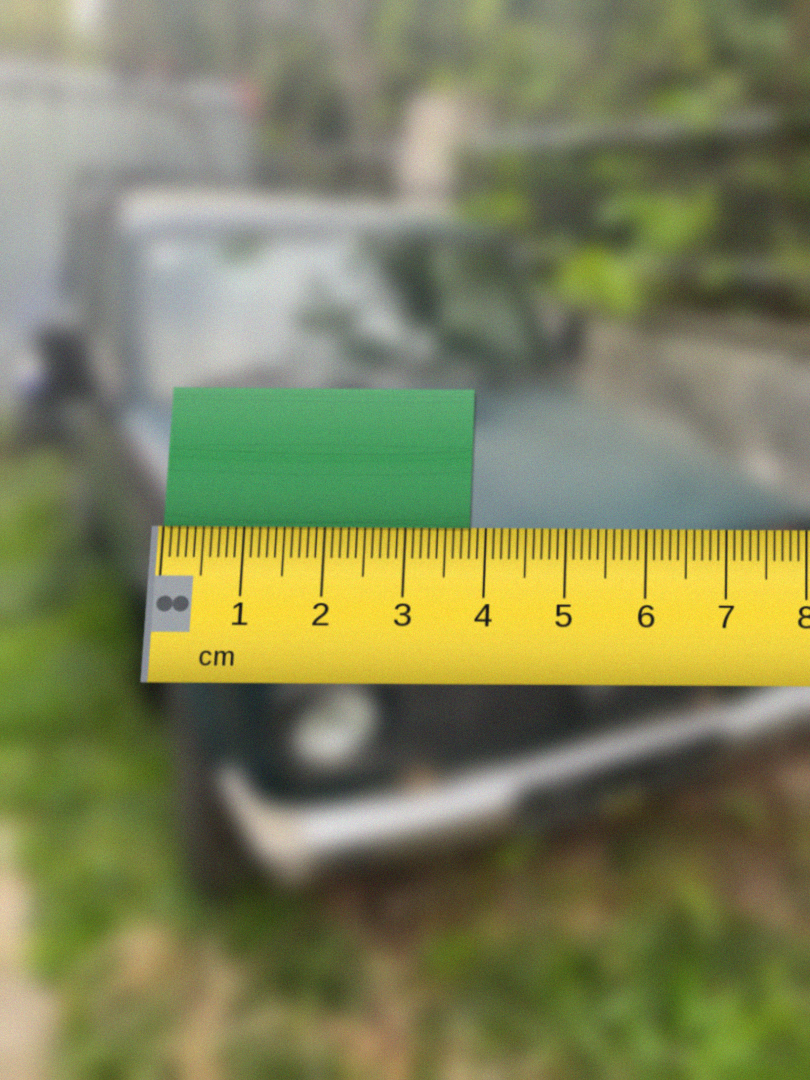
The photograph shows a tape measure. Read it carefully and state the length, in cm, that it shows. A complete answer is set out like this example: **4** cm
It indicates **3.8** cm
